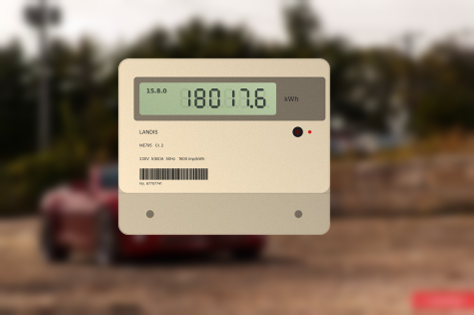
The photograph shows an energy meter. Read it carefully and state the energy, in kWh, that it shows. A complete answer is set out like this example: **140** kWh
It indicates **18017.6** kWh
